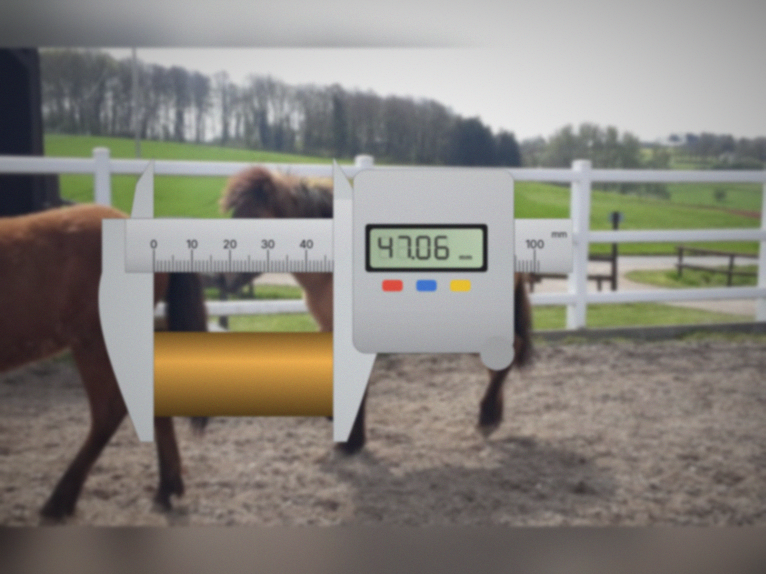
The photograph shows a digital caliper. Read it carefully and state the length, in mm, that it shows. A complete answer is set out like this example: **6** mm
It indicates **47.06** mm
